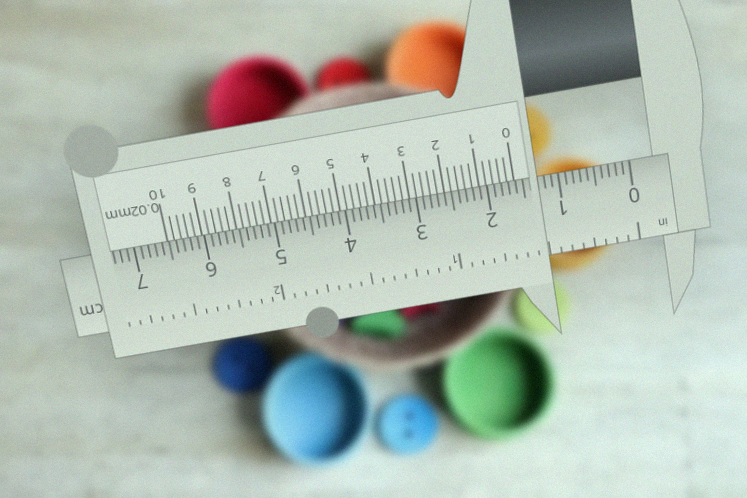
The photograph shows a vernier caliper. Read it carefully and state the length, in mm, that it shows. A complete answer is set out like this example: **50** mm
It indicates **16.2** mm
